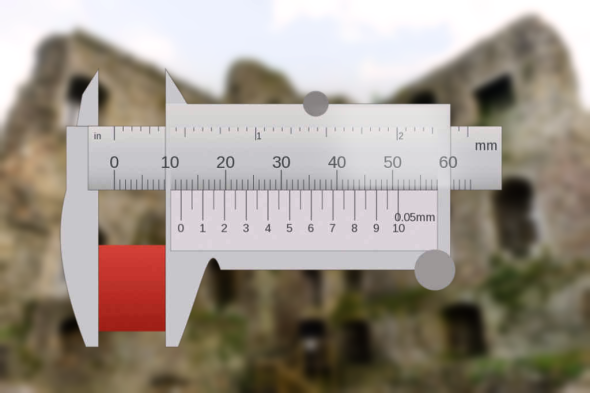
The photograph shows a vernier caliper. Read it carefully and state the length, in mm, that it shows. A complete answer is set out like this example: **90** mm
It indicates **12.0** mm
